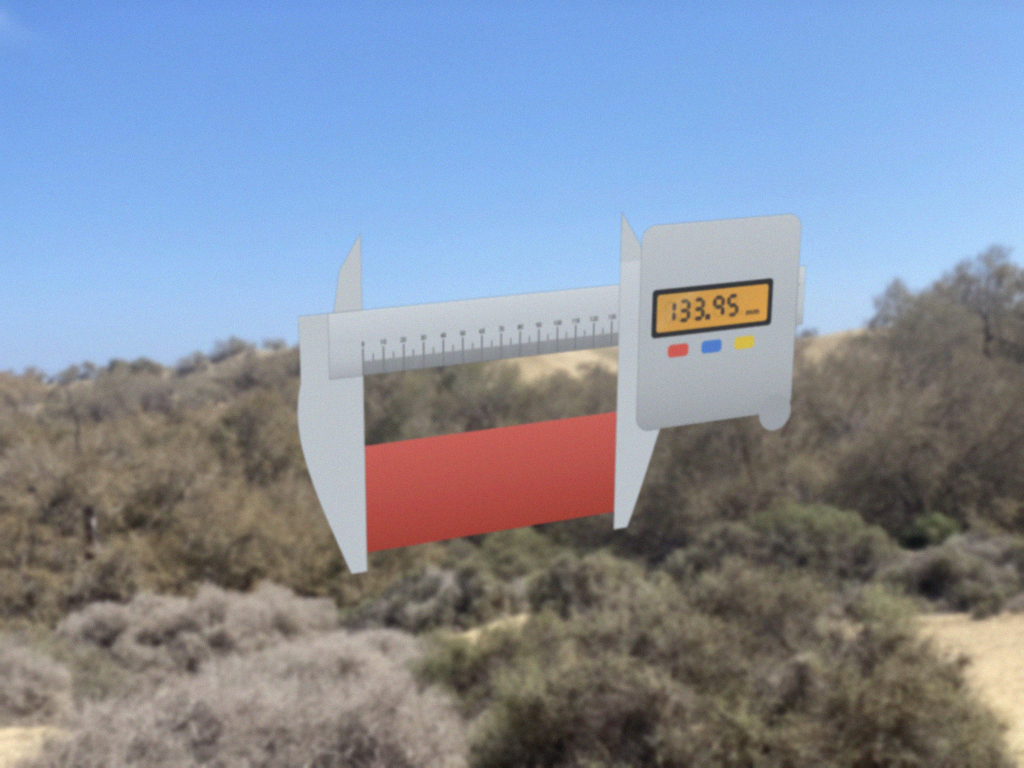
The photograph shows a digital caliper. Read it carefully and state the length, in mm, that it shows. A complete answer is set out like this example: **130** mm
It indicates **133.95** mm
